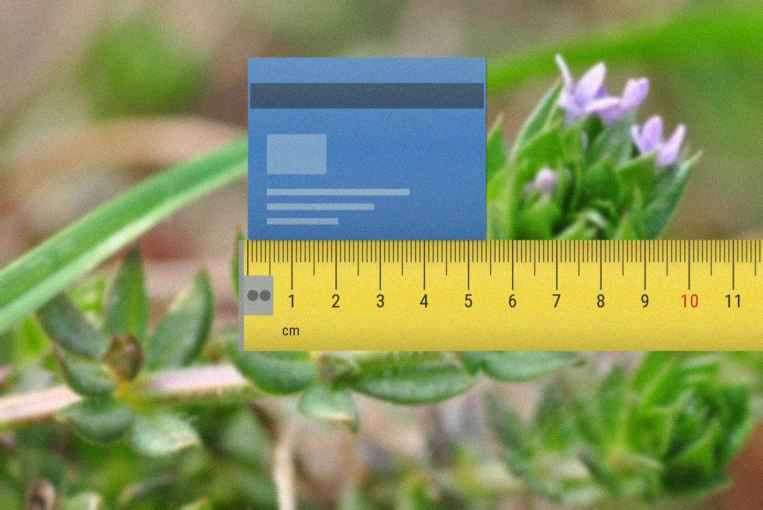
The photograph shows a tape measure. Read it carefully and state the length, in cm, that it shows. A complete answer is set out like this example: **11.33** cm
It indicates **5.4** cm
